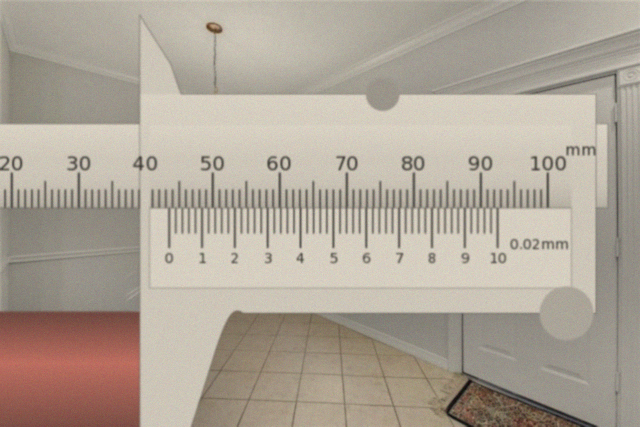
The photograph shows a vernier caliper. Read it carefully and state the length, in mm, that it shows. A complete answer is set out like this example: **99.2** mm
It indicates **43.5** mm
